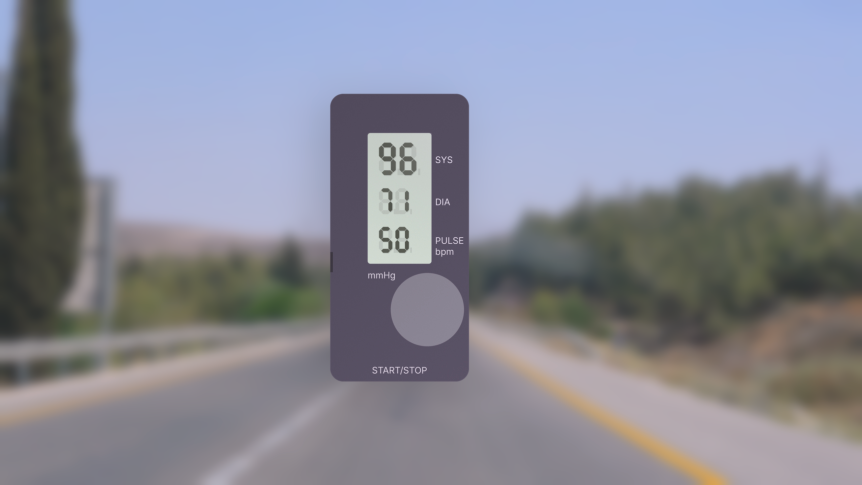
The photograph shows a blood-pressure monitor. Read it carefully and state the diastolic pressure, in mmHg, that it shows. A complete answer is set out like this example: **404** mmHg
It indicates **71** mmHg
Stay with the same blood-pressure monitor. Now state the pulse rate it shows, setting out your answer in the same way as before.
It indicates **50** bpm
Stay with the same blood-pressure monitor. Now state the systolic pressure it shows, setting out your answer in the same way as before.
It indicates **96** mmHg
